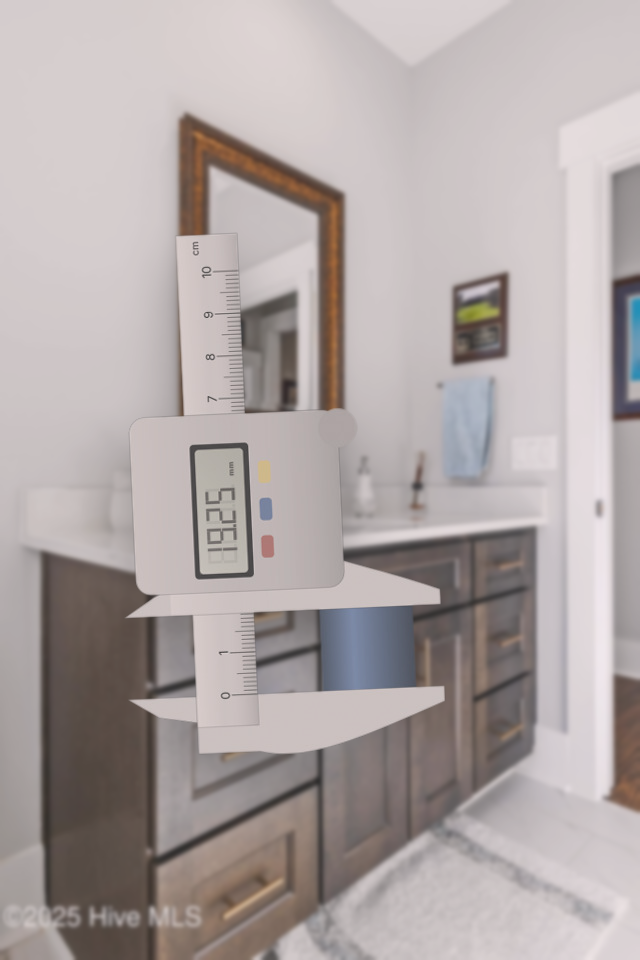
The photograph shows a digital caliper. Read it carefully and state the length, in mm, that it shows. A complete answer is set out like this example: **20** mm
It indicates **19.25** mm
